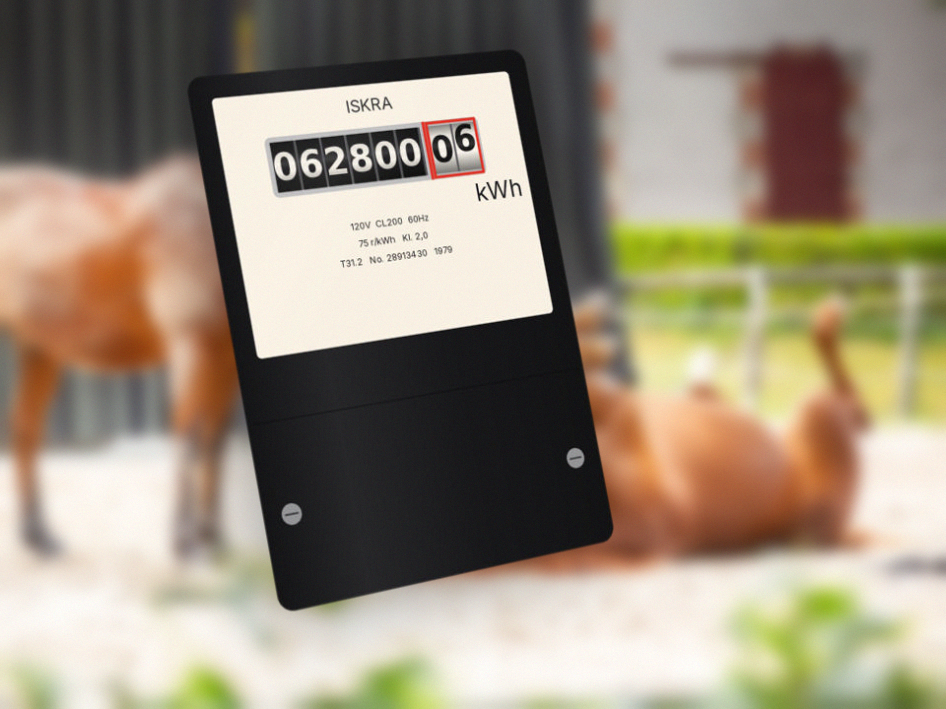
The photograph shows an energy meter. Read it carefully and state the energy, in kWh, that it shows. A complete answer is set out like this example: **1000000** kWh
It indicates **62800.06** kWh
